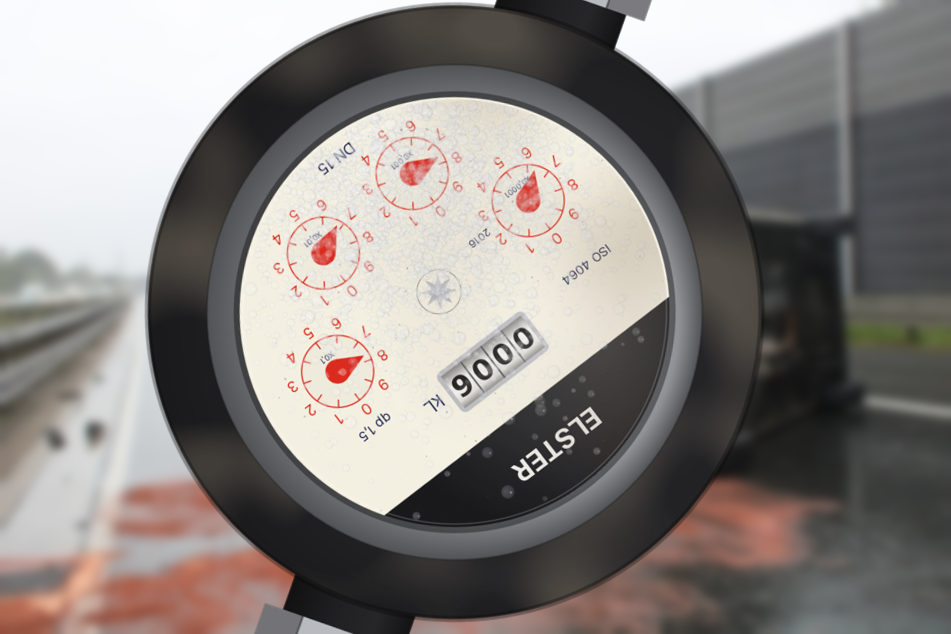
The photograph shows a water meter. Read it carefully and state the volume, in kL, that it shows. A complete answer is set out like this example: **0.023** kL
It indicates **6.7676** kL
